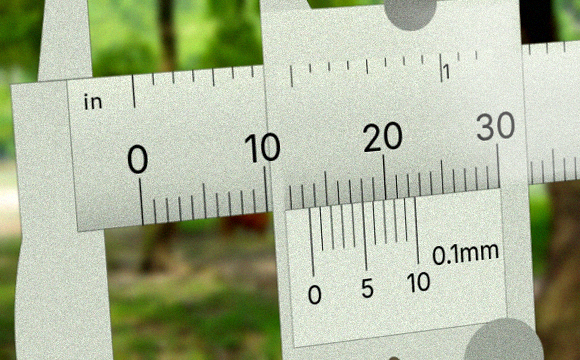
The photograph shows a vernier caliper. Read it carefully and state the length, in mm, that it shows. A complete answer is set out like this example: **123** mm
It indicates **13.5** mm
